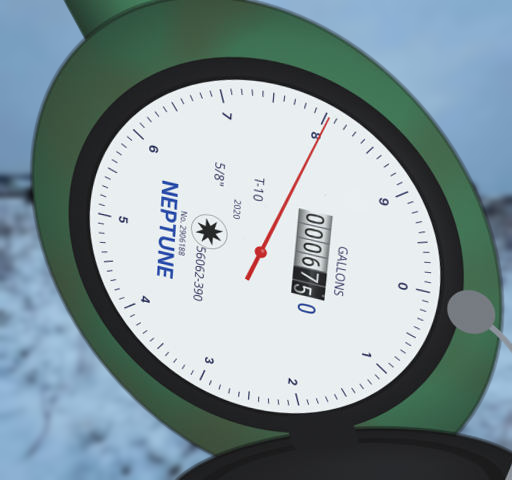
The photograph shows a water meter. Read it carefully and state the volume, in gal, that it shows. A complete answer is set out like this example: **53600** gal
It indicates **6748.0** gal
